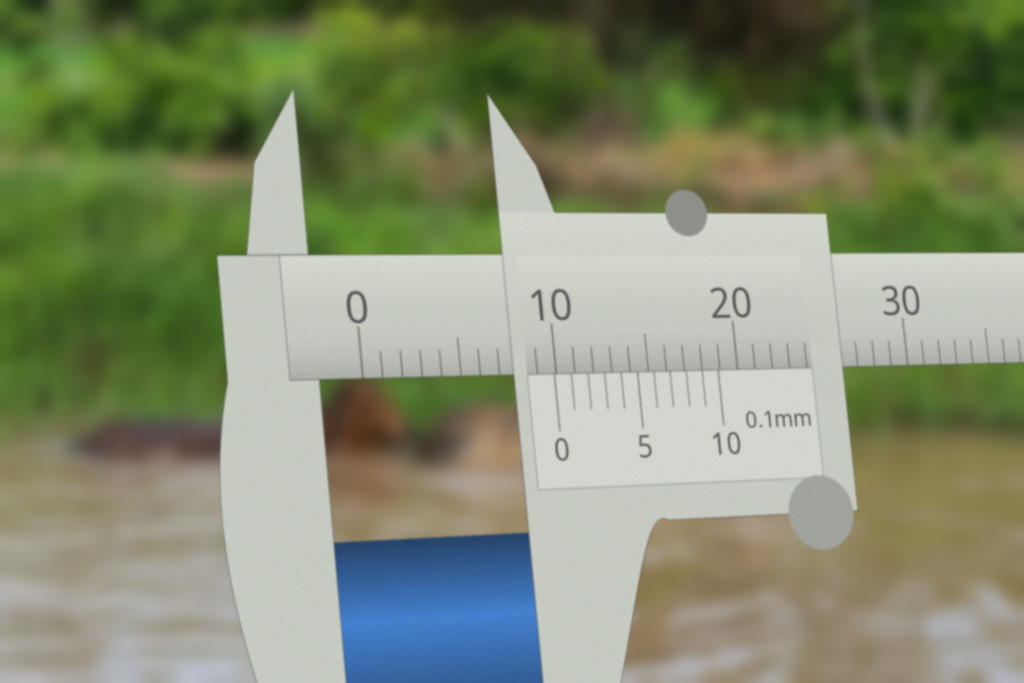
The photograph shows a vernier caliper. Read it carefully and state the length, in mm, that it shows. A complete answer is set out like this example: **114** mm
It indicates **9.9** mm
